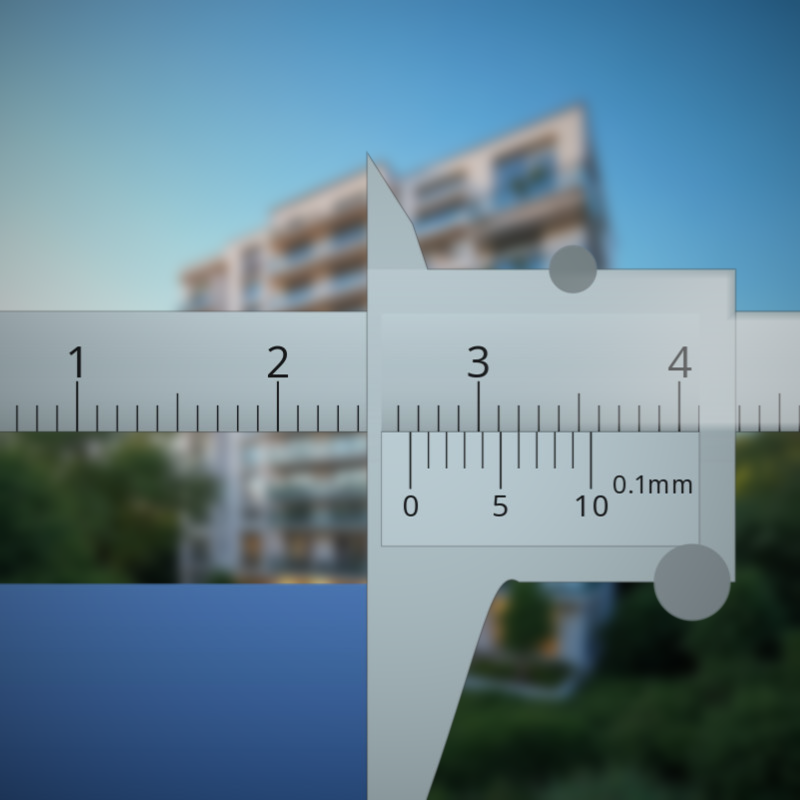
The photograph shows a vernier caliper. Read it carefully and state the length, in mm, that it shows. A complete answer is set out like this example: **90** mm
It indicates **26.6** mm
